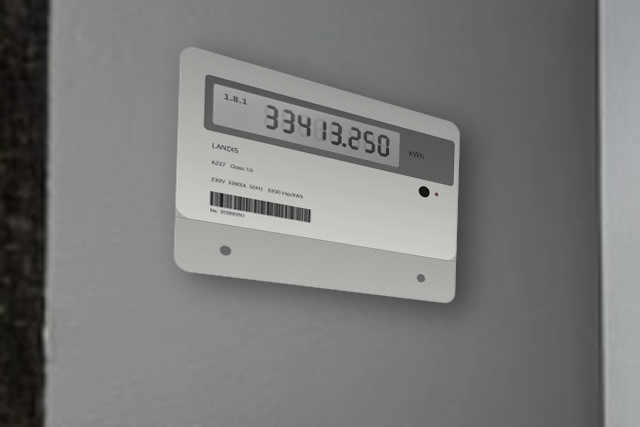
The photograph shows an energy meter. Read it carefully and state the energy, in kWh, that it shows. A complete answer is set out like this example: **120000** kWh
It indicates **33413.250** kWh
